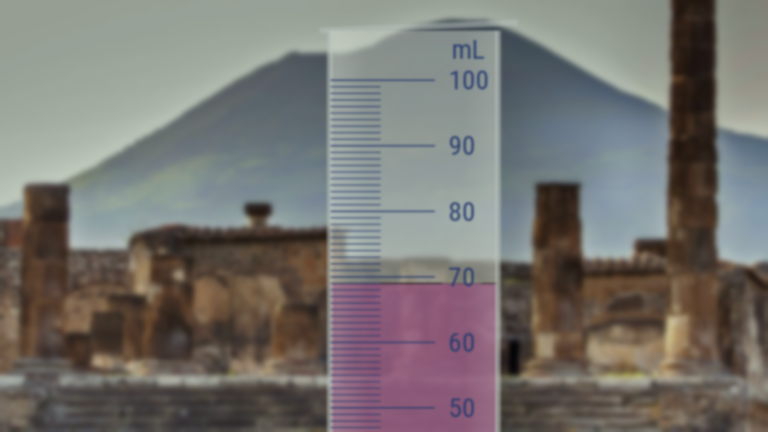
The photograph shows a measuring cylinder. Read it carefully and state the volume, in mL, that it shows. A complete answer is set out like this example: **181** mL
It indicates **69** mL
